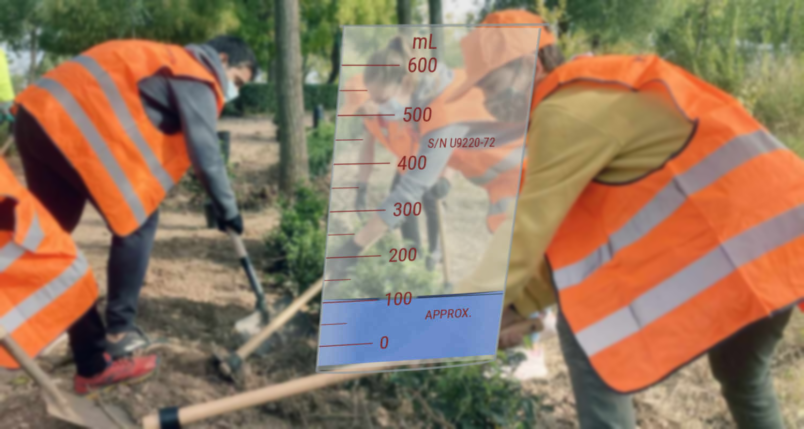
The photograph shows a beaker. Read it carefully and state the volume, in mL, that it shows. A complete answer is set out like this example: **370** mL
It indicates **100** mL
